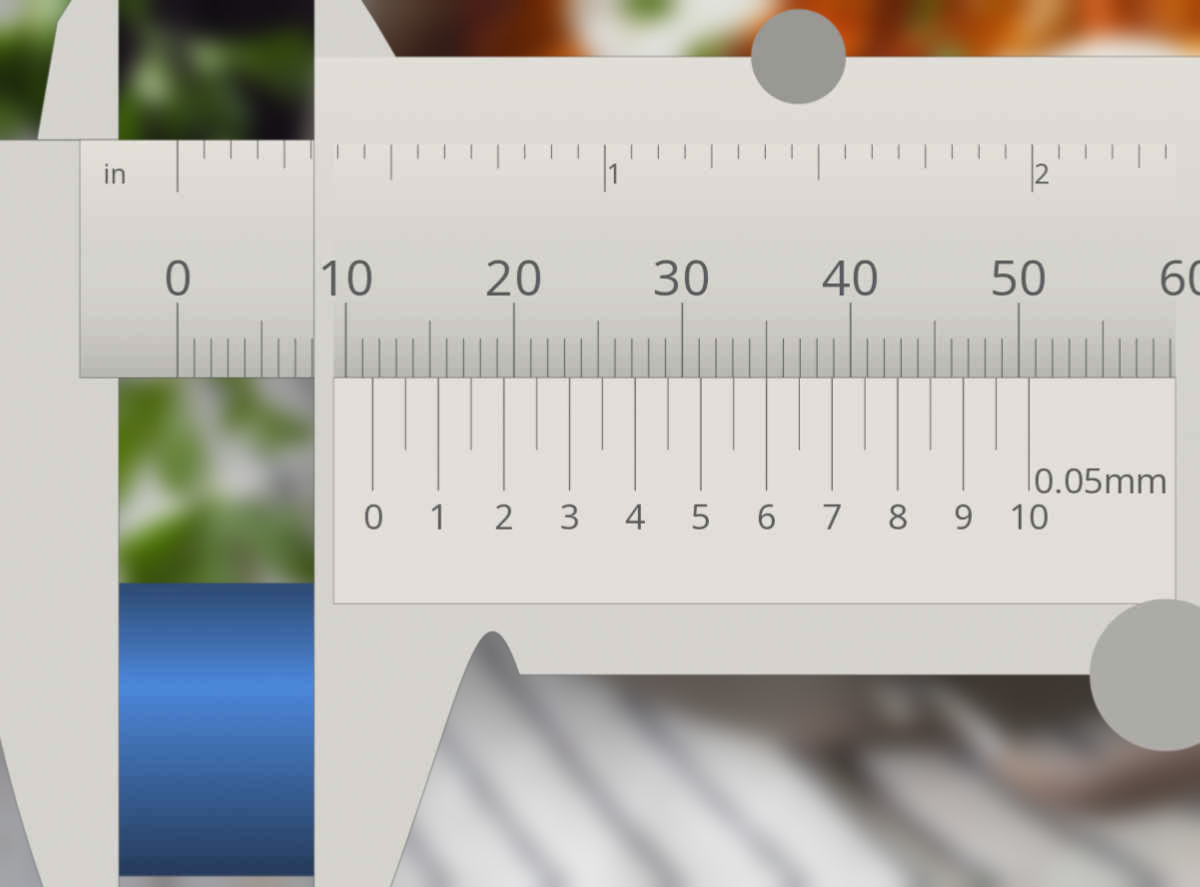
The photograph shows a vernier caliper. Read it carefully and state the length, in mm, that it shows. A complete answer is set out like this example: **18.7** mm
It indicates **11.6** mm
